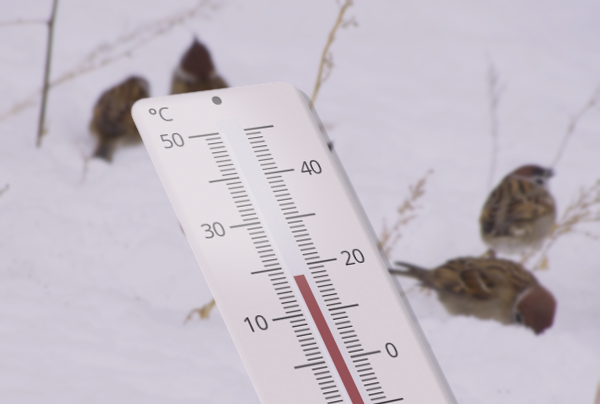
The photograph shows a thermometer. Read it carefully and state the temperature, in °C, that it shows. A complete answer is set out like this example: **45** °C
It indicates **18** °C
